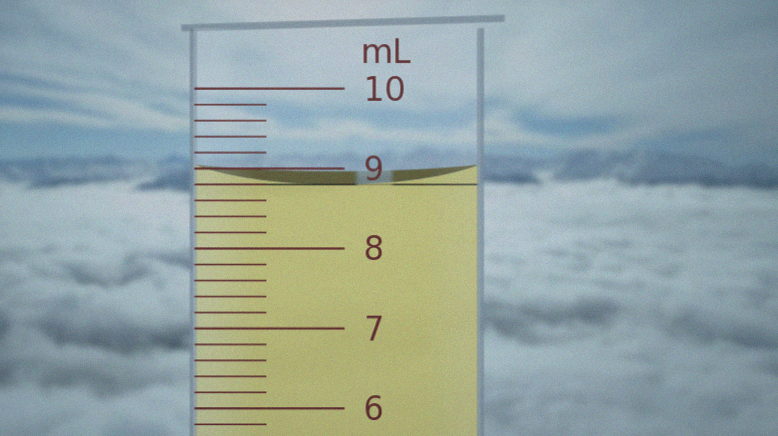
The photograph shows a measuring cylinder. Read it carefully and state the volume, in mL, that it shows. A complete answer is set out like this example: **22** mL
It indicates **8.8** mL
